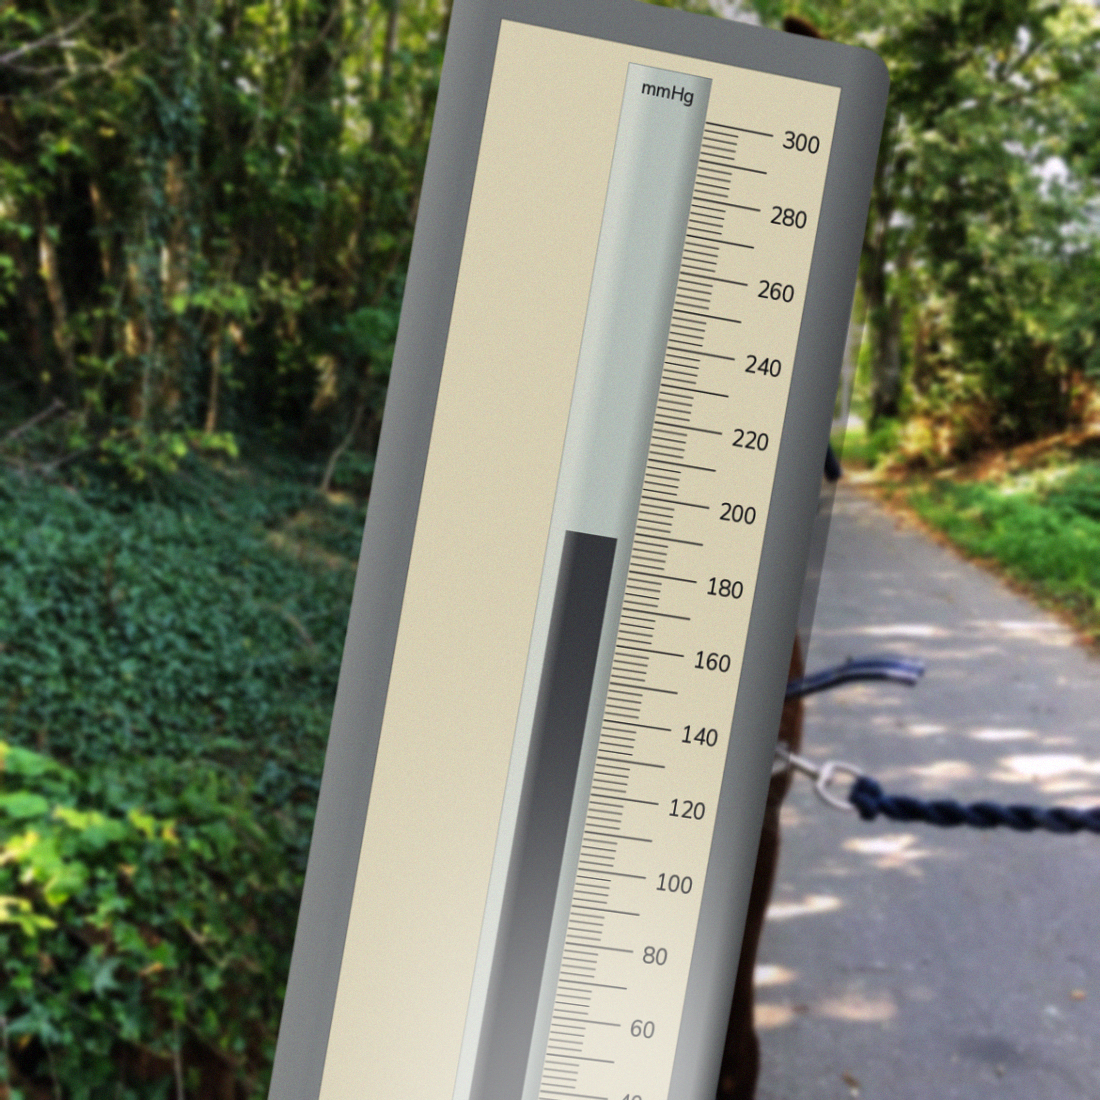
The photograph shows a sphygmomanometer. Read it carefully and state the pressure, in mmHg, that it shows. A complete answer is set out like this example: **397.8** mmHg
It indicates **188** mmHg
